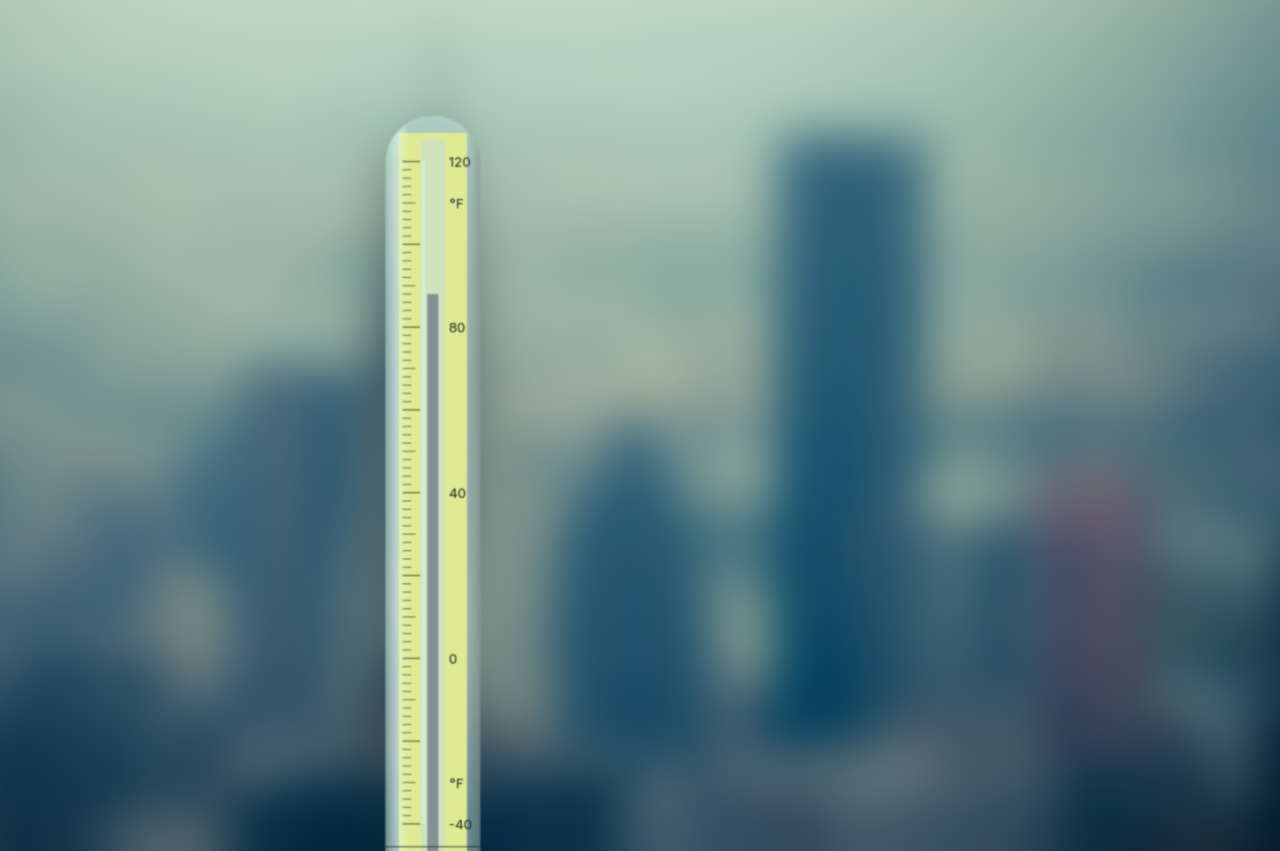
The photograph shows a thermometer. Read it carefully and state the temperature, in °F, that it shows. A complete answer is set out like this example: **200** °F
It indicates **88** °F
